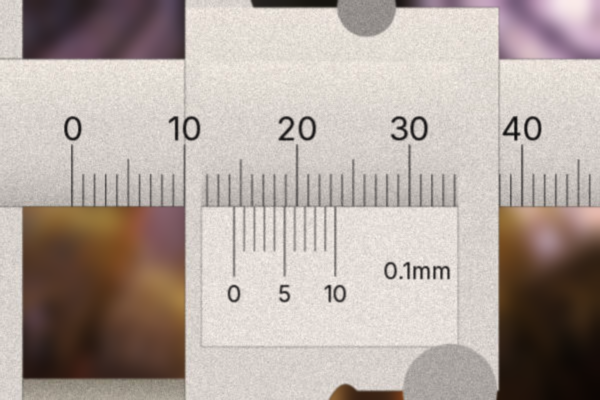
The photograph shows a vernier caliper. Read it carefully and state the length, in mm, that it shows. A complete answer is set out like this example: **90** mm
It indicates **14.4** mm
